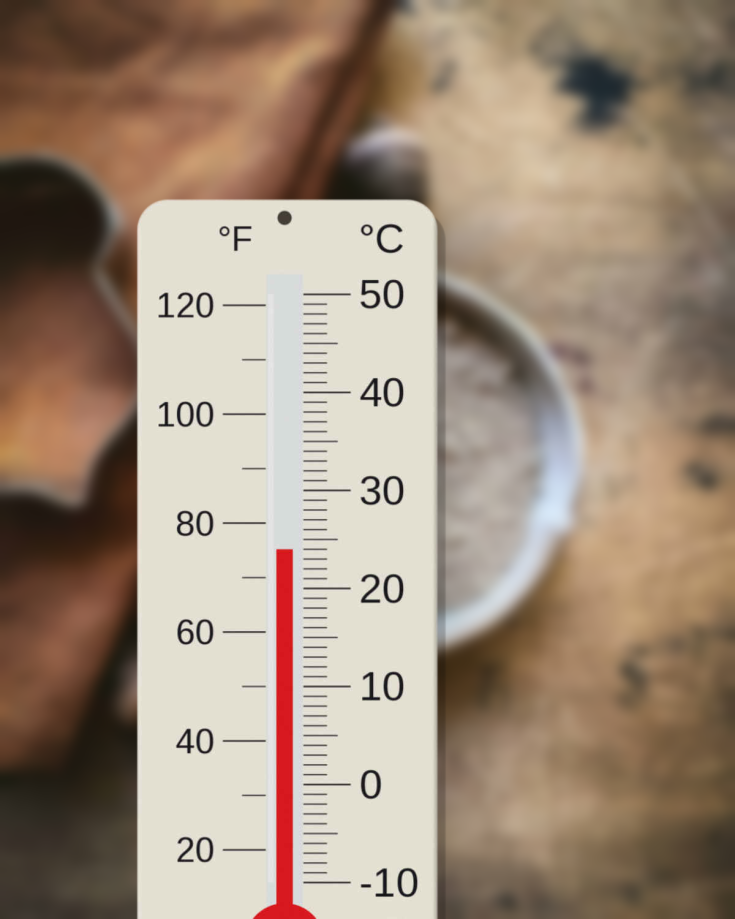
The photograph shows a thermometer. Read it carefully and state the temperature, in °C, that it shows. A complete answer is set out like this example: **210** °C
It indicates **24** °C
